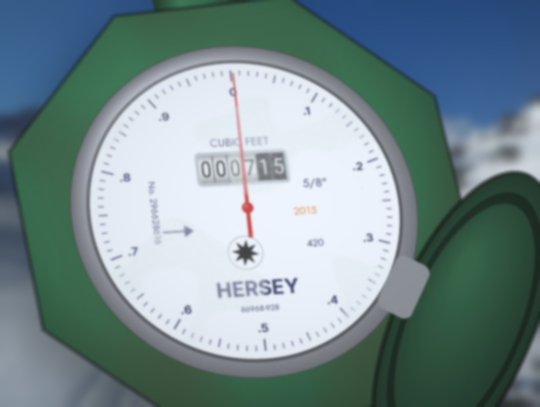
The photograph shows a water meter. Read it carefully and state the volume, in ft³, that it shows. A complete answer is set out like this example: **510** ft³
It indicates **715.00** ft³
